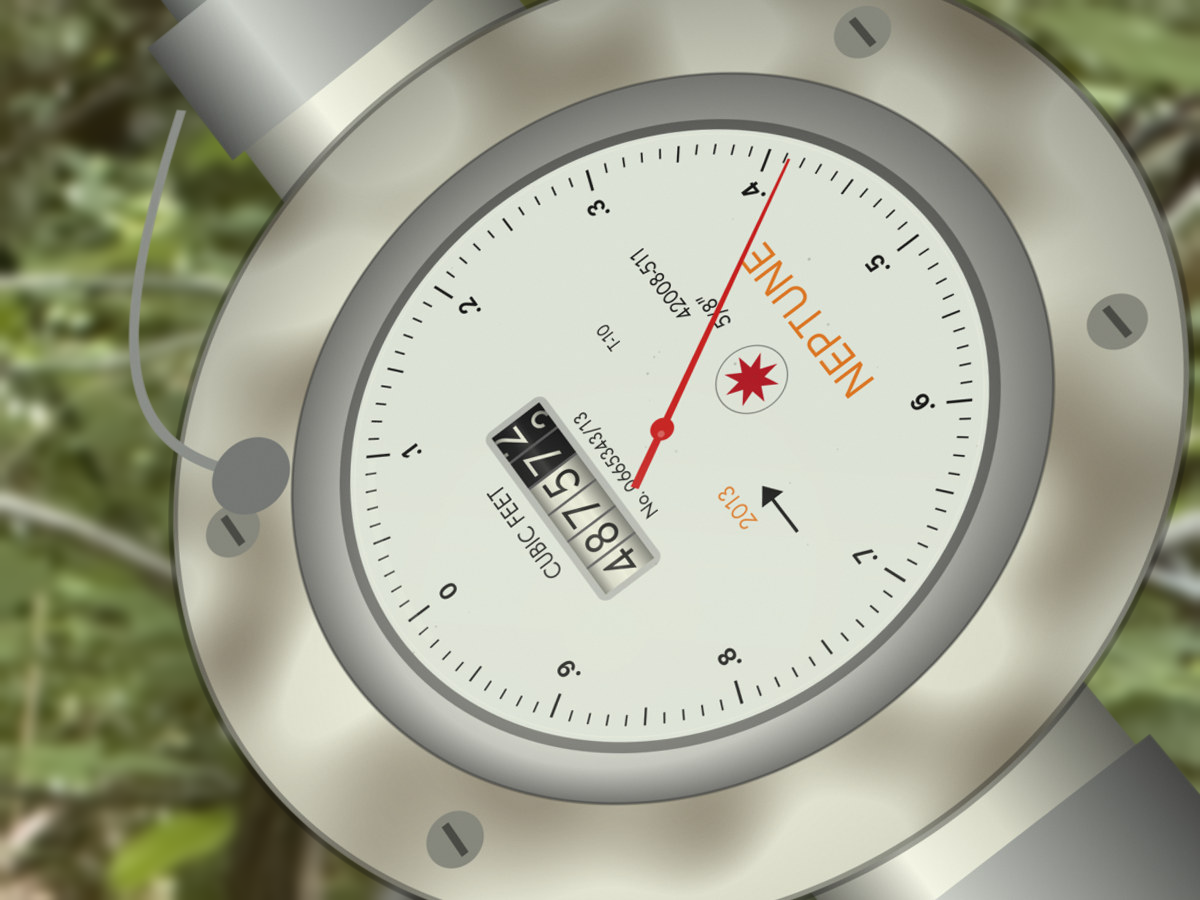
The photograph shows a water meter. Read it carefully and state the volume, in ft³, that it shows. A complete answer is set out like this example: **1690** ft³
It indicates **487572.41** ft³
